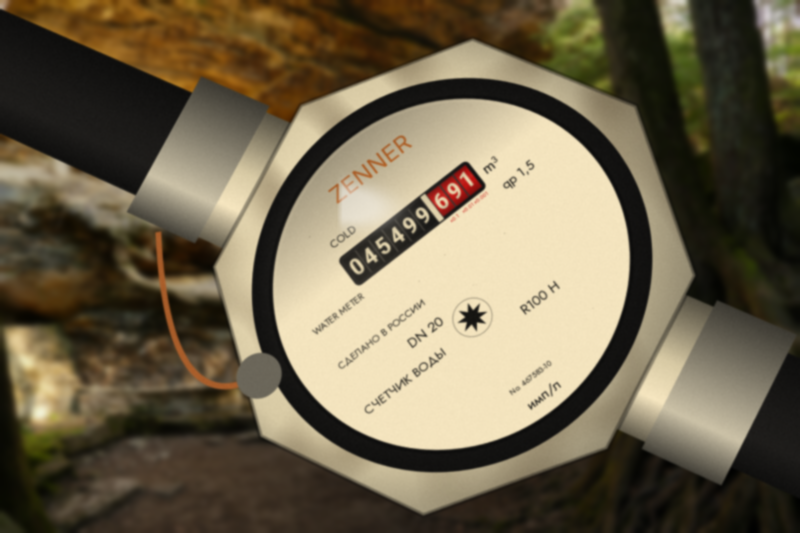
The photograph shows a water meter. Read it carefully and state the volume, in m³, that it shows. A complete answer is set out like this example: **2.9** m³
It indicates **45499.691** m³
